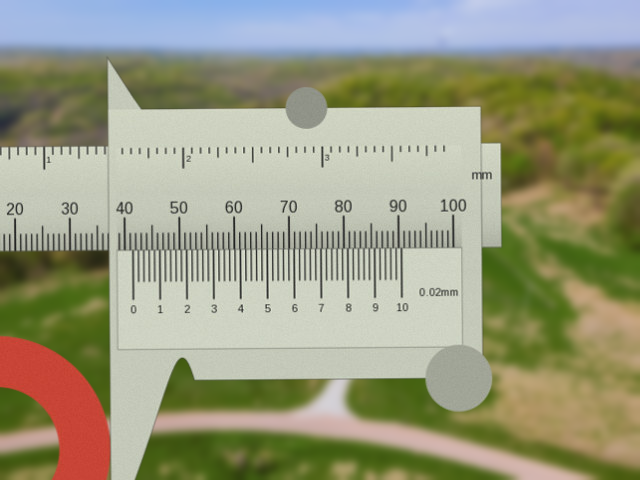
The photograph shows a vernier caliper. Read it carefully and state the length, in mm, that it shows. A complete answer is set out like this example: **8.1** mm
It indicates **41.5** mm
